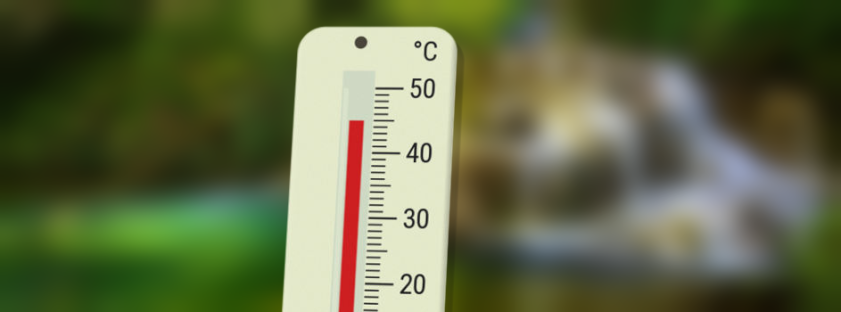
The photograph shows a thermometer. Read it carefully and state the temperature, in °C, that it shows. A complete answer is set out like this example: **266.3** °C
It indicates **45** °C
